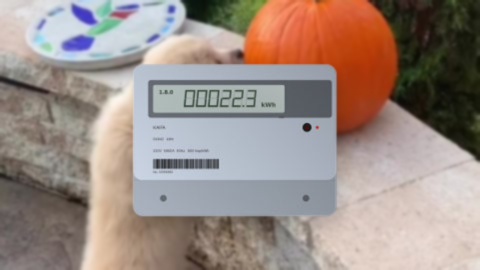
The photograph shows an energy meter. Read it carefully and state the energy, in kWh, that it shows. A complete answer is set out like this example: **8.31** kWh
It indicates **22.3** kWh
